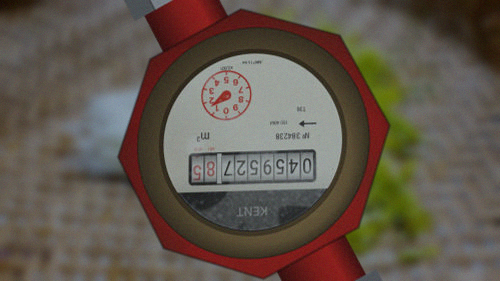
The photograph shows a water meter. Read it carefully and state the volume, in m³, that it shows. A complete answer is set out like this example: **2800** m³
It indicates **459527.851** m³
